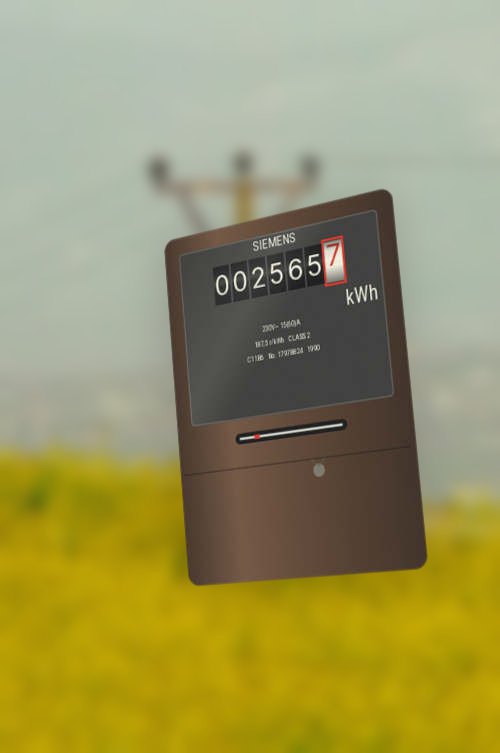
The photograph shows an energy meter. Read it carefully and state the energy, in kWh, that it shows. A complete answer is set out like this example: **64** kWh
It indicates **2565.7** kWh
